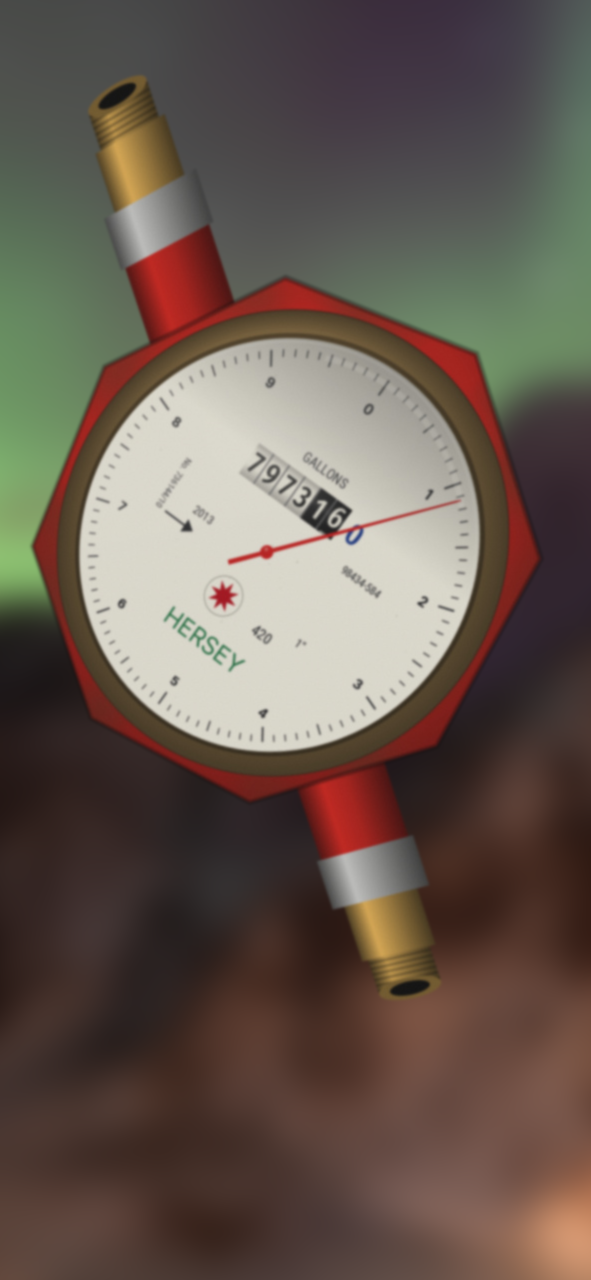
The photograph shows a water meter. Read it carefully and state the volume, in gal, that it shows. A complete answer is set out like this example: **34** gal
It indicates **7973161.1** gal
